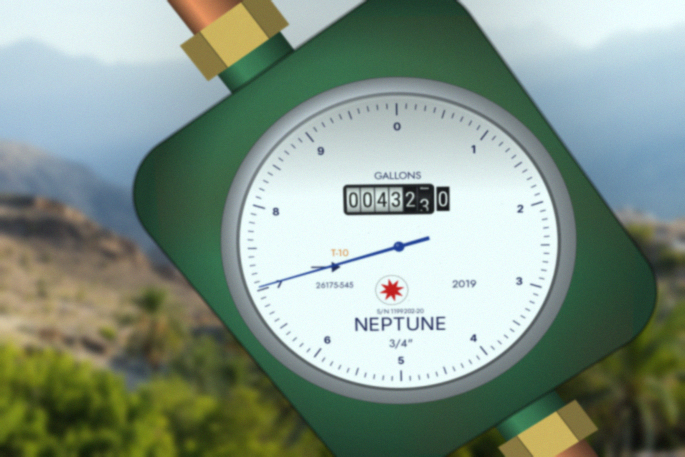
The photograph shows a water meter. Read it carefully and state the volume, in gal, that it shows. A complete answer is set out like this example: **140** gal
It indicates **43227.0** gal
